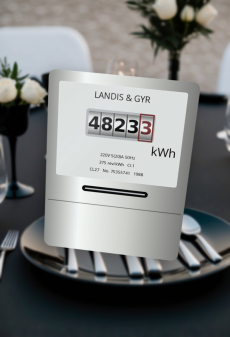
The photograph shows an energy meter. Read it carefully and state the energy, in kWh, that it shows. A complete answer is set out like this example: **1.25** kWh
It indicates **4823.3** kWh
